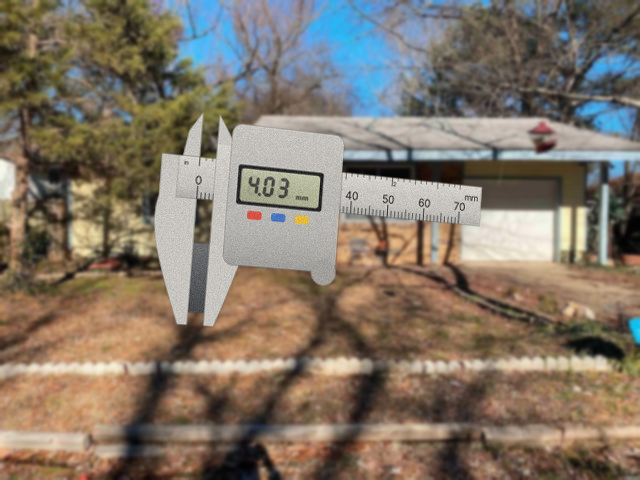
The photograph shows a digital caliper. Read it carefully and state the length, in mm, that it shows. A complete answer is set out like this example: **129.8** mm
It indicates **4.03** mm
